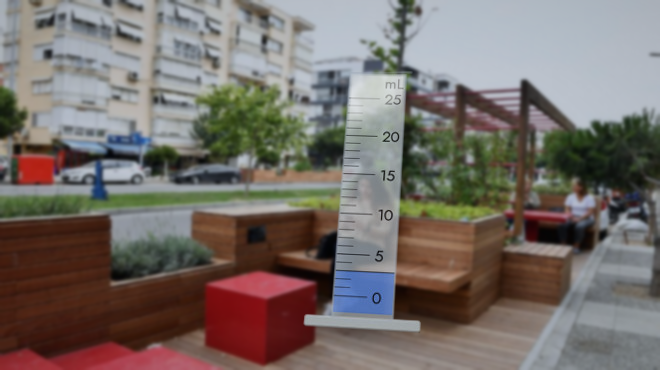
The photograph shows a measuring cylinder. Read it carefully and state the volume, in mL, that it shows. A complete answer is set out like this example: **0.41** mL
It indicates **3** mL
